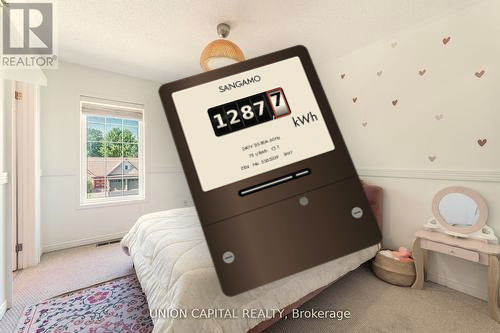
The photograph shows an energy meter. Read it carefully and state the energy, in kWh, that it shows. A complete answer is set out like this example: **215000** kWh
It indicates **1287.7** kWh
